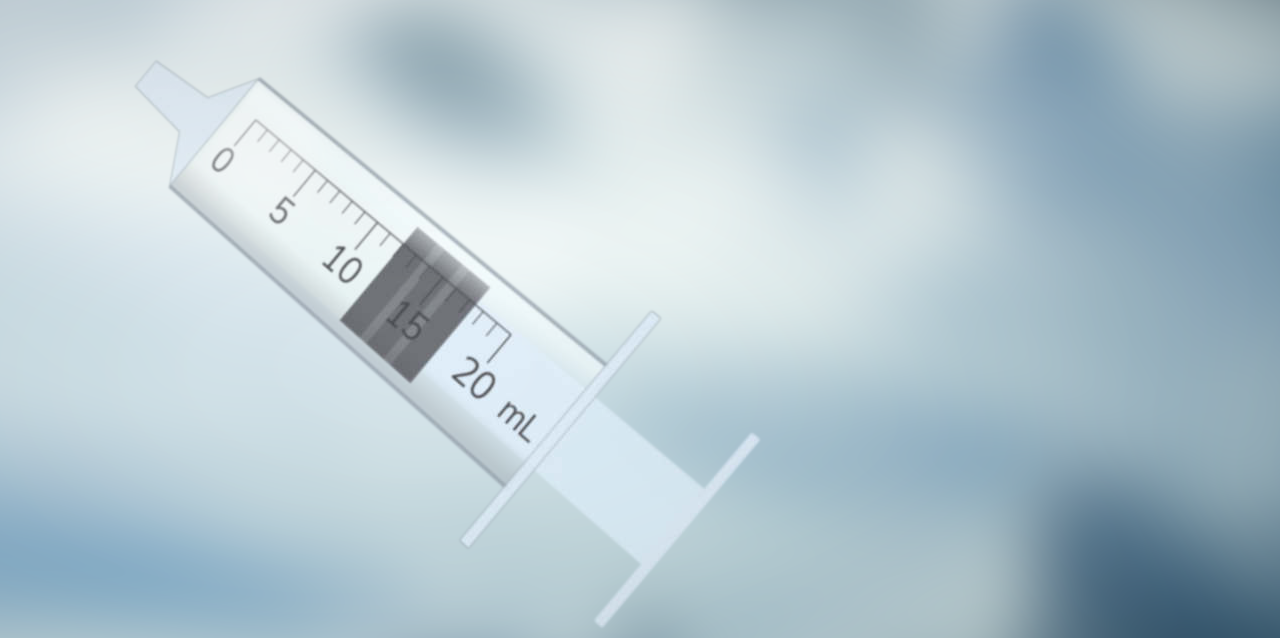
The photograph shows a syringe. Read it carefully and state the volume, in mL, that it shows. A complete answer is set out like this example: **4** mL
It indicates **12** mL
